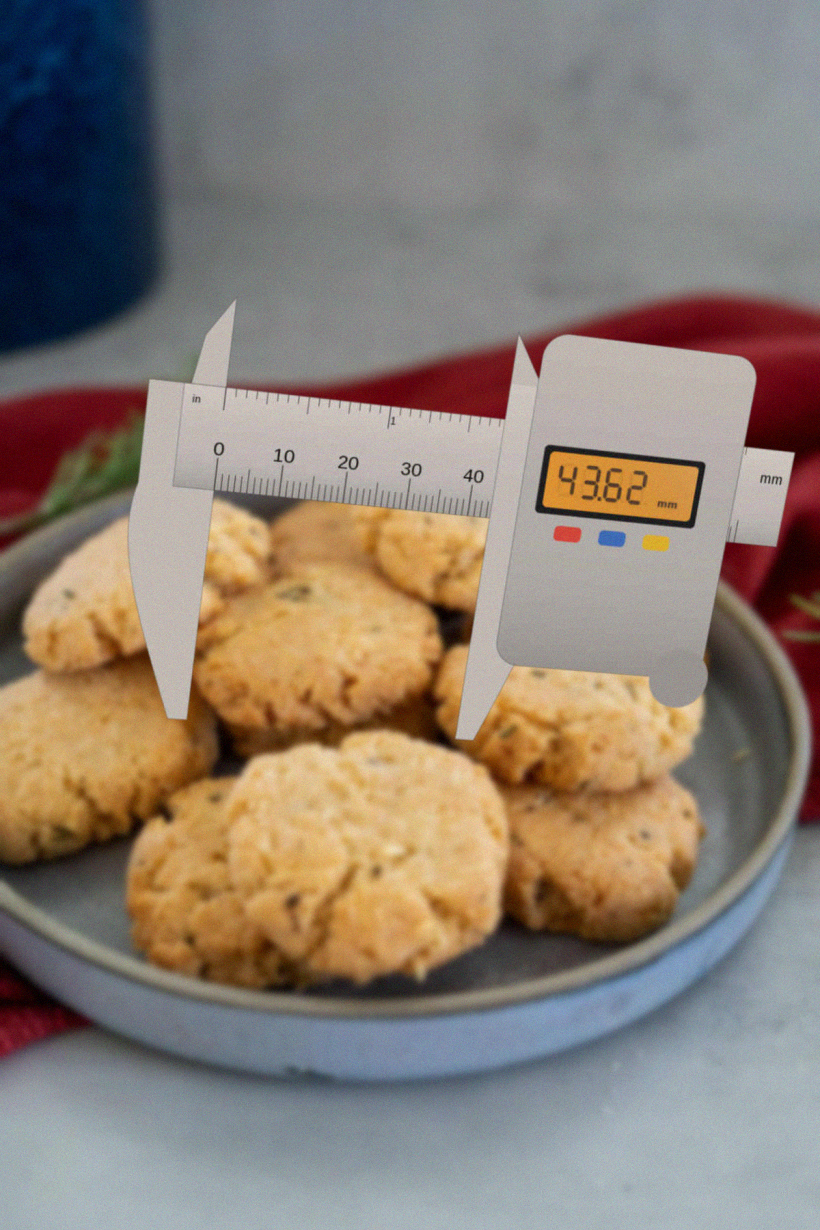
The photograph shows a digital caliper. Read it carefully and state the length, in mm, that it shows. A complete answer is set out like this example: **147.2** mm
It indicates **43.62** mm
